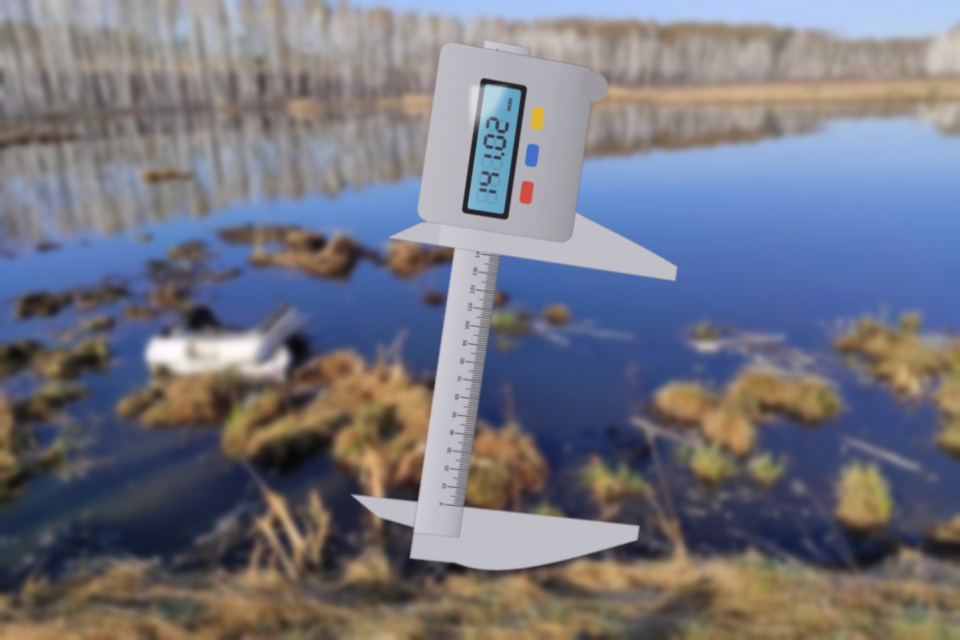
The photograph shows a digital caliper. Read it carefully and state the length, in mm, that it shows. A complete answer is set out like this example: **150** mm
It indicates **141.02** mm
